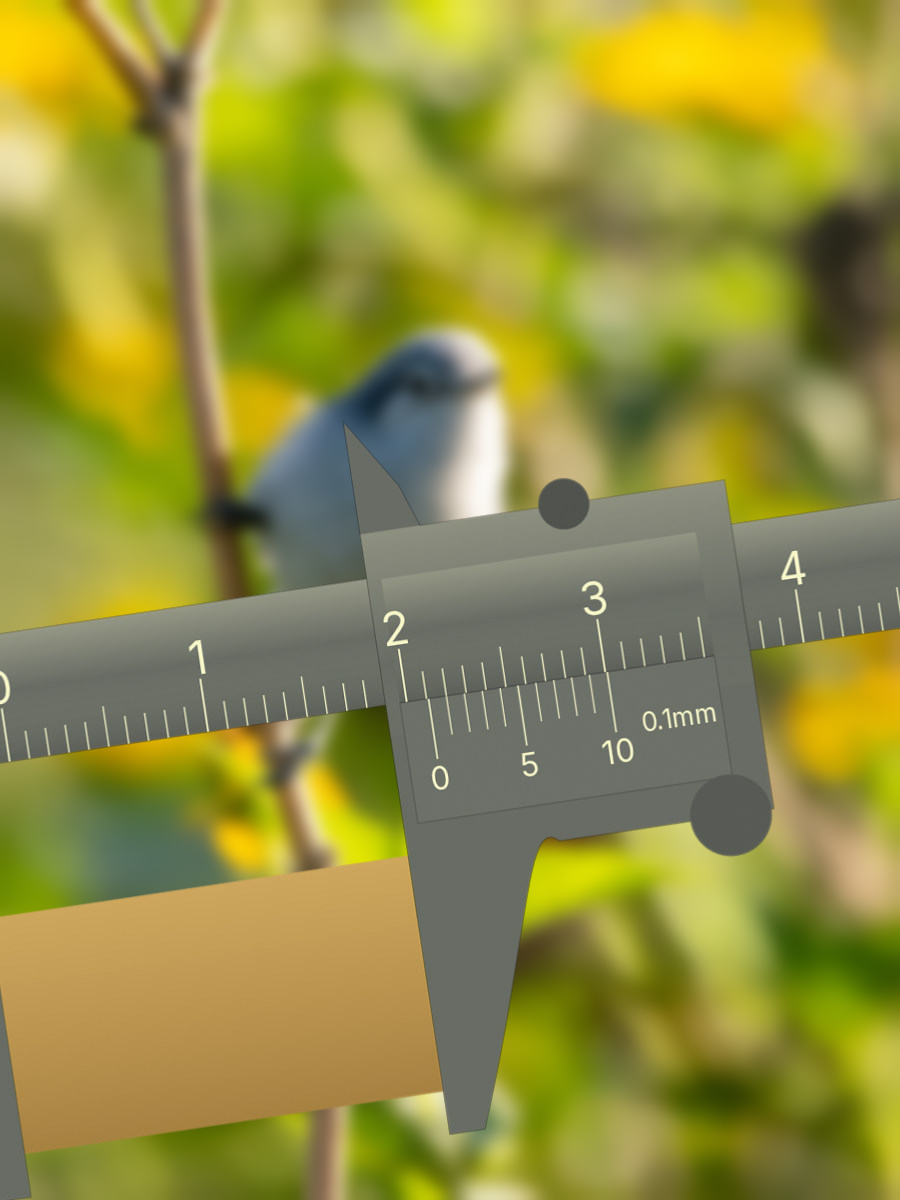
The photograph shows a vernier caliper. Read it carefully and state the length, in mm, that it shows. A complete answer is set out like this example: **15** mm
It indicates **21.1** mm
